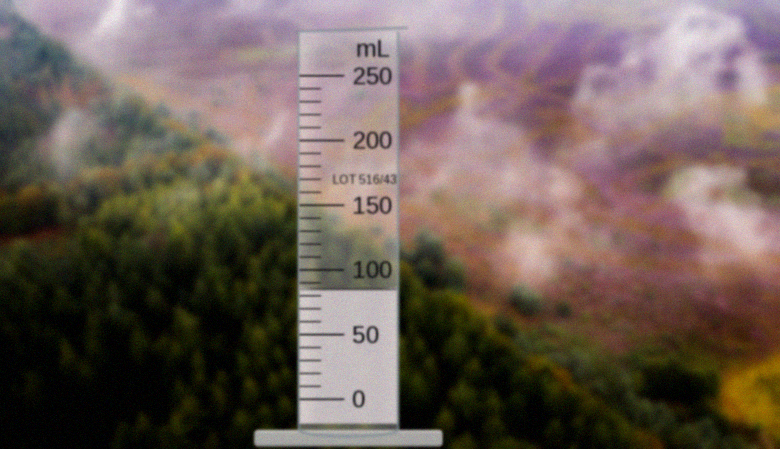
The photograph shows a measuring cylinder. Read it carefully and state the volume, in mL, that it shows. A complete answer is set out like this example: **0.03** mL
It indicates **85** mL
